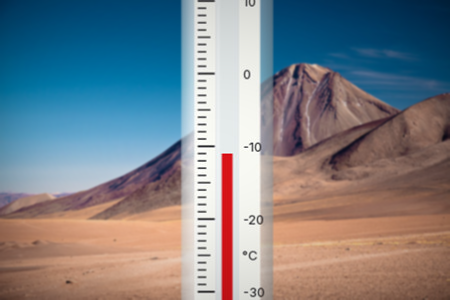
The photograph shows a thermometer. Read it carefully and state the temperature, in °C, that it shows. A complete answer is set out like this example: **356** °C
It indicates **-11** °C
